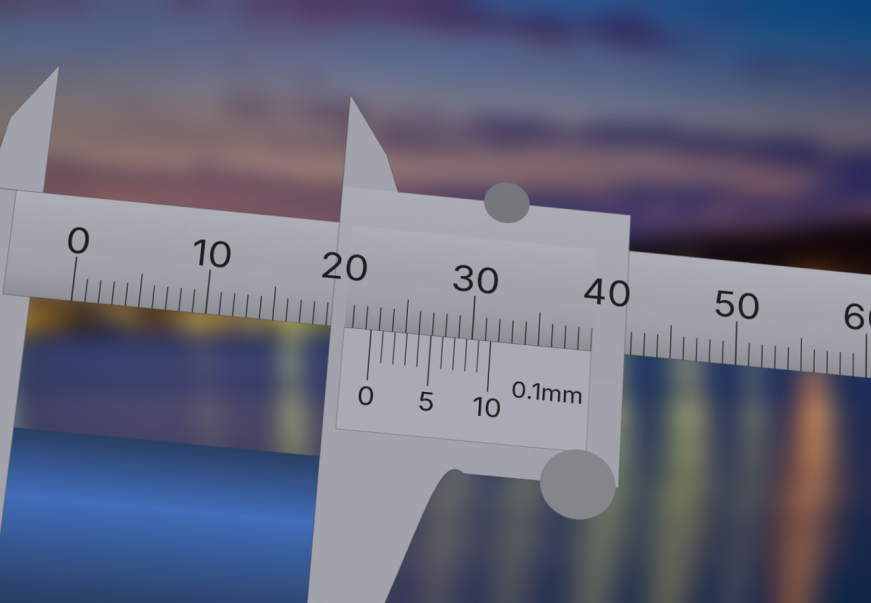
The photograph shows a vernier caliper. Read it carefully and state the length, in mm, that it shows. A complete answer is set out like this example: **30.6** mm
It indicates **22.4** mm
